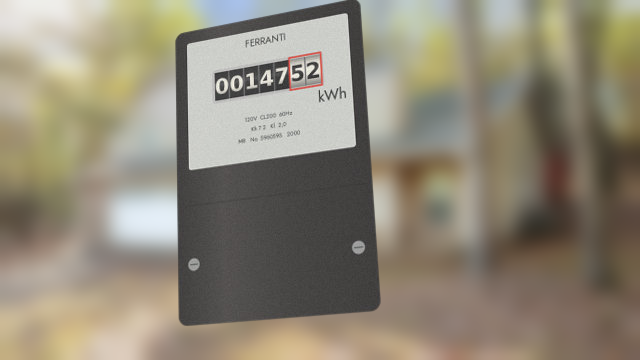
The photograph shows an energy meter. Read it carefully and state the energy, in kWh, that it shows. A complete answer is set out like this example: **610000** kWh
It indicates **147.52** kWh
